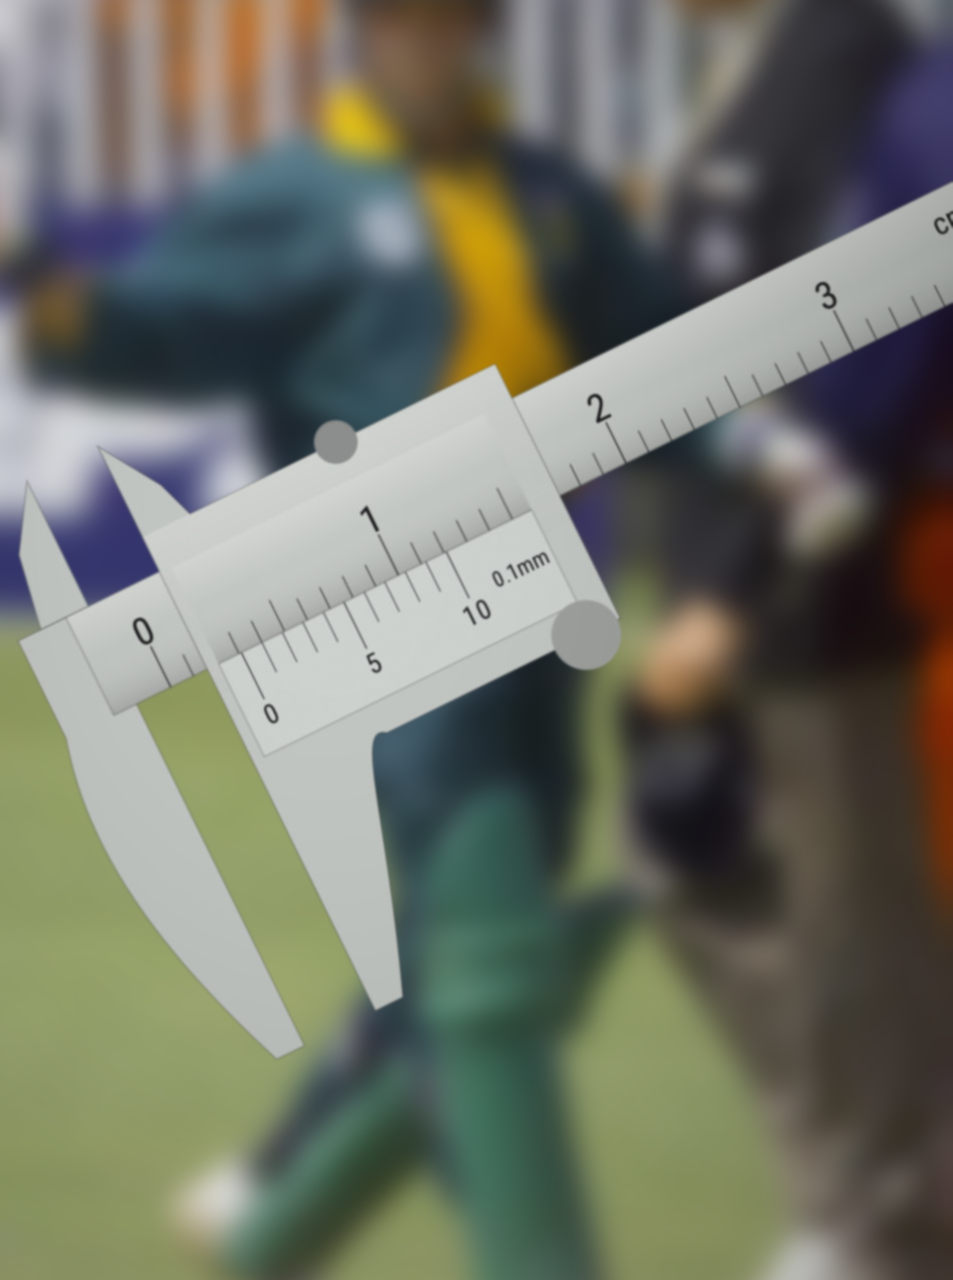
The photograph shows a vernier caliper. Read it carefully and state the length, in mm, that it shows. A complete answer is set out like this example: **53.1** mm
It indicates **3.1** mm
